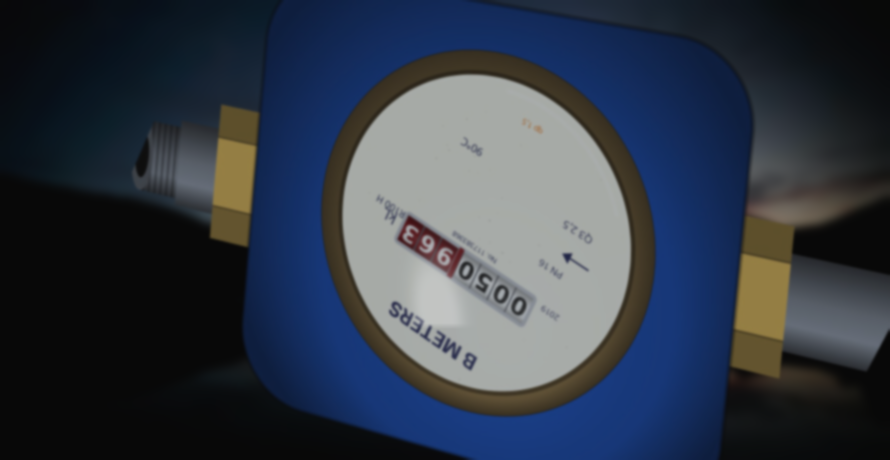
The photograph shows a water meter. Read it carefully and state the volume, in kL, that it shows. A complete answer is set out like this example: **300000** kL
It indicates **50.963** kL
